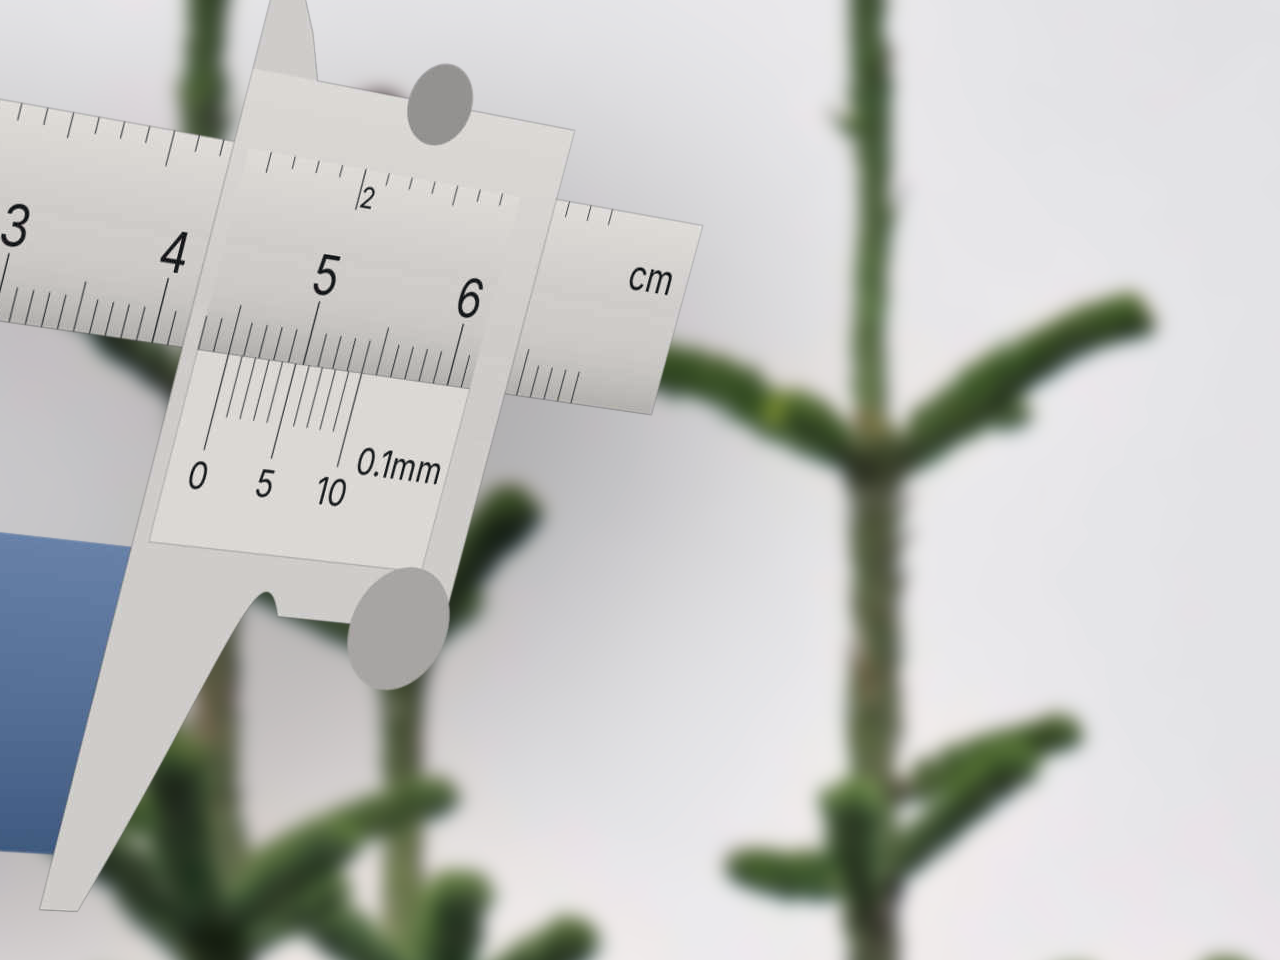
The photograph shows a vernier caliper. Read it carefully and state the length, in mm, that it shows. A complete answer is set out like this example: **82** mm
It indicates **45.0** mm
